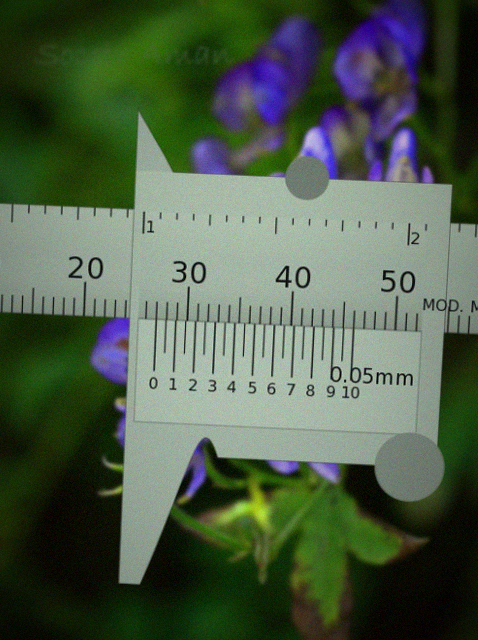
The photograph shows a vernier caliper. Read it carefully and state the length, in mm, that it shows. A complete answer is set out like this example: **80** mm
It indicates **27.0** mm
